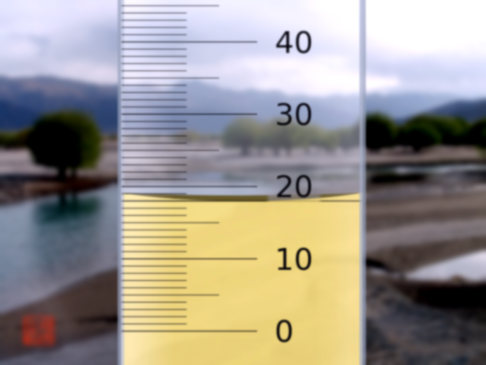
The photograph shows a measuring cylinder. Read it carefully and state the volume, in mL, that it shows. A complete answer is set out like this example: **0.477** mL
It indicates **18** mL
